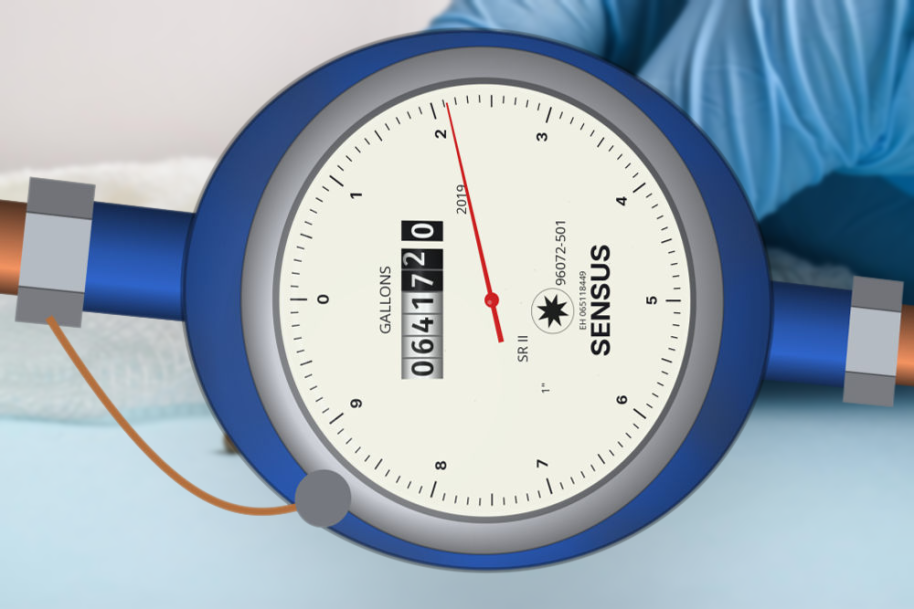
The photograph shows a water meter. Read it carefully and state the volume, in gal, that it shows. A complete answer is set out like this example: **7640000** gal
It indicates **641722.1** gal
